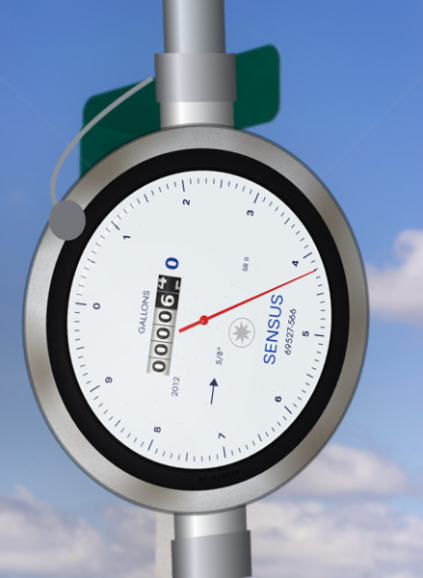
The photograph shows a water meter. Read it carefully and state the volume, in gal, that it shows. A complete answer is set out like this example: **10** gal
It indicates **644.2** gal
